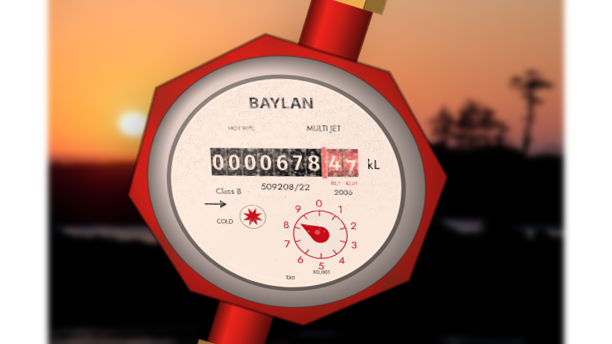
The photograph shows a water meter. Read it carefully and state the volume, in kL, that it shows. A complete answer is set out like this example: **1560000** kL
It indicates **678.468** kL
